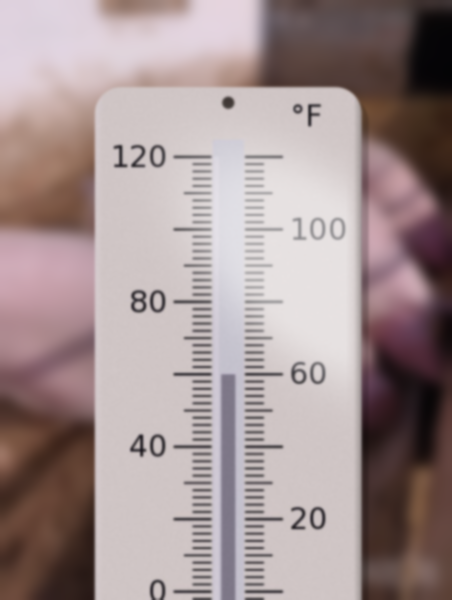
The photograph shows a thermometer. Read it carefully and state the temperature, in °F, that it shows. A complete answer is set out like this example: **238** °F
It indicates **60** °F
